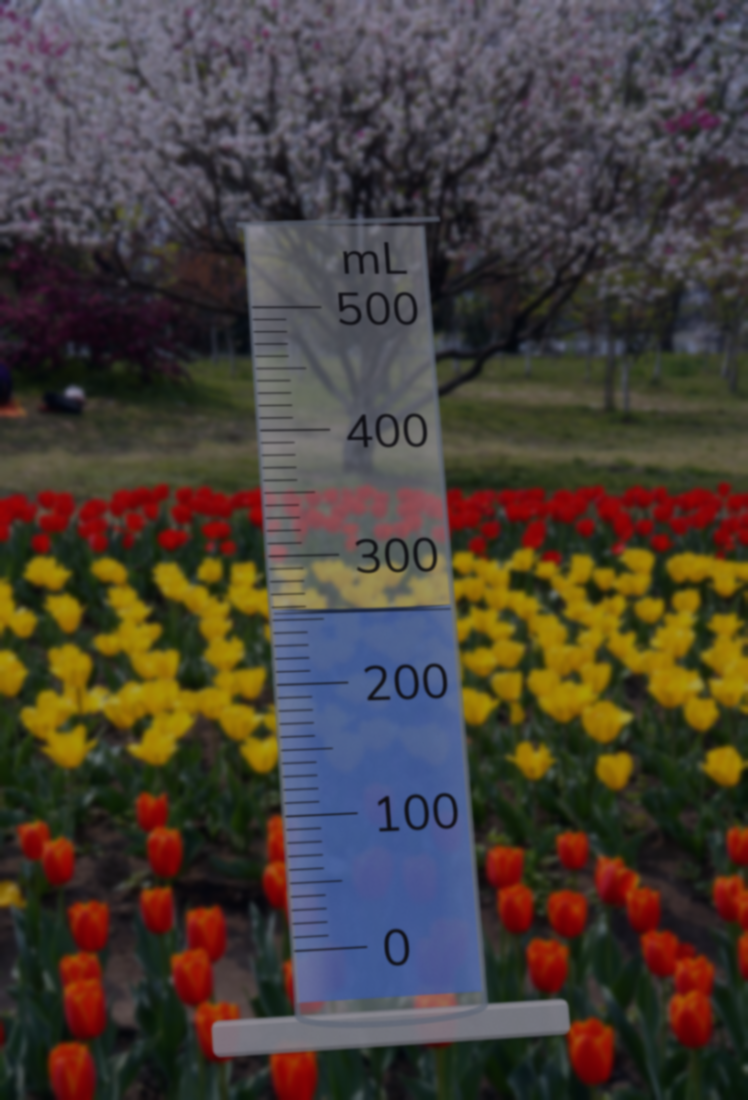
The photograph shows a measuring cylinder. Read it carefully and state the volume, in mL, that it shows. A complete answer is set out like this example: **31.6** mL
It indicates **255** mL
